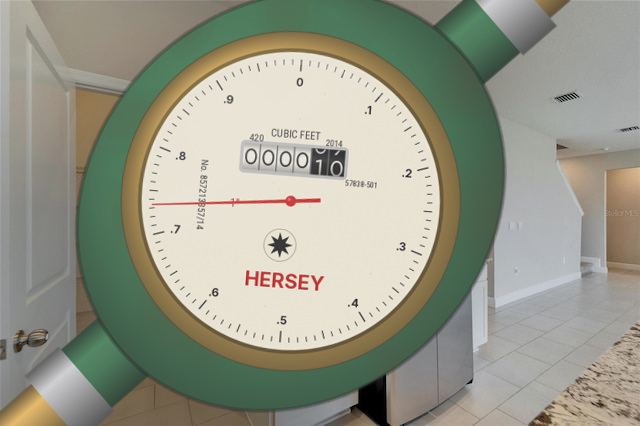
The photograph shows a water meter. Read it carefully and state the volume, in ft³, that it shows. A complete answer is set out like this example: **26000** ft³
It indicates **9.73** ft³
